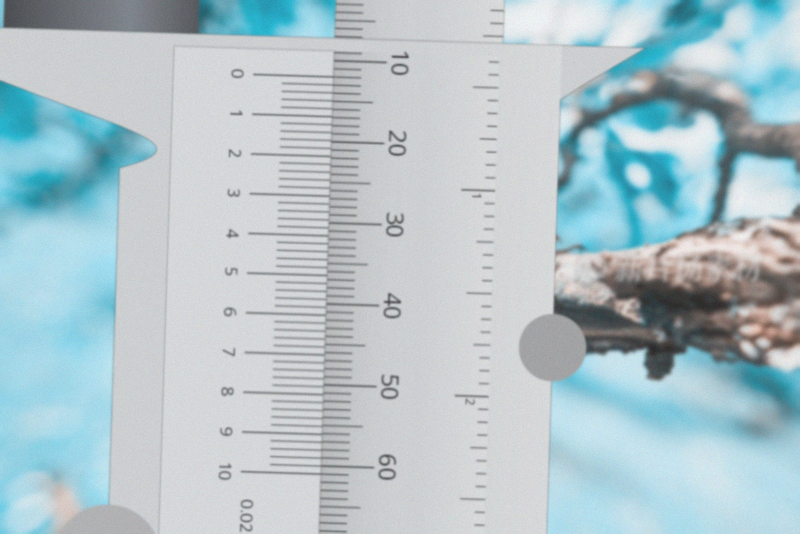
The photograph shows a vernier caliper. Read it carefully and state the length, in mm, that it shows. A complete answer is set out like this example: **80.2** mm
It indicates **12.0** mm
